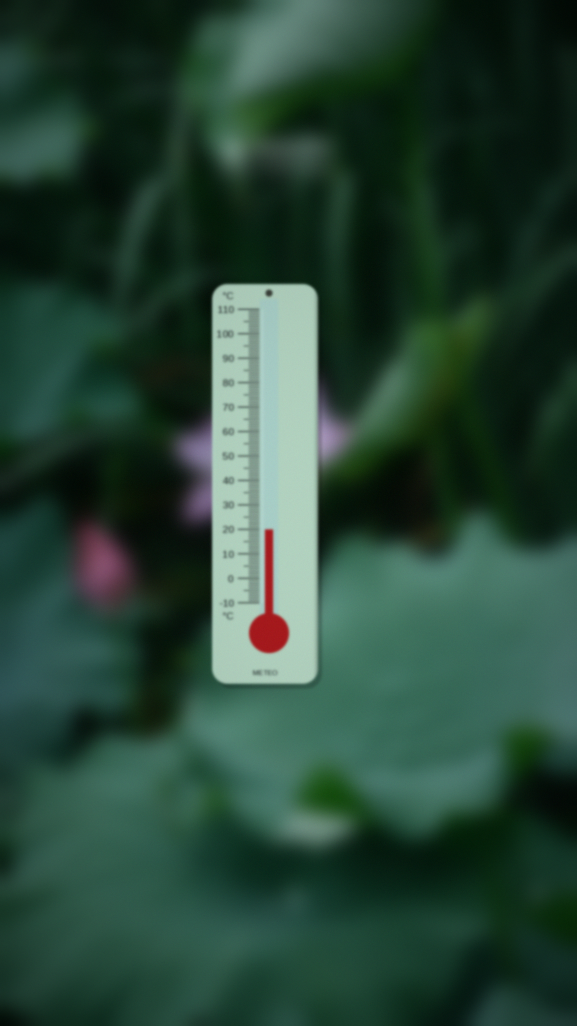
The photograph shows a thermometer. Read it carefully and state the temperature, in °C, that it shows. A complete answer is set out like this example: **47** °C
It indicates **20** °C
